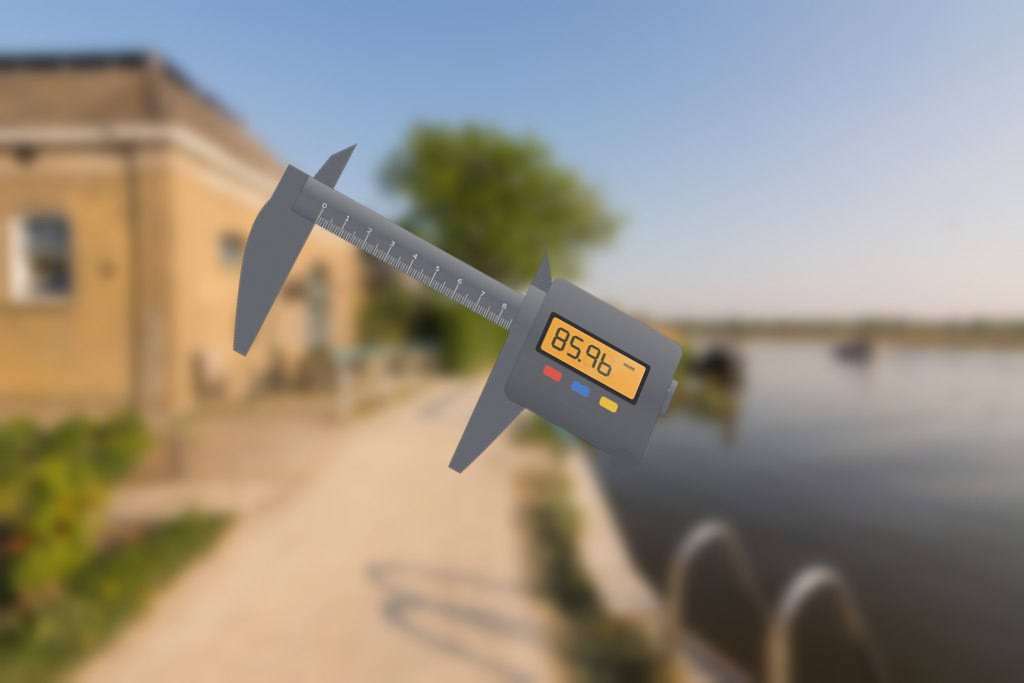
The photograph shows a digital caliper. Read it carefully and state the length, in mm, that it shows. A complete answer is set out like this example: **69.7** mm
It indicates **85.96** mm
